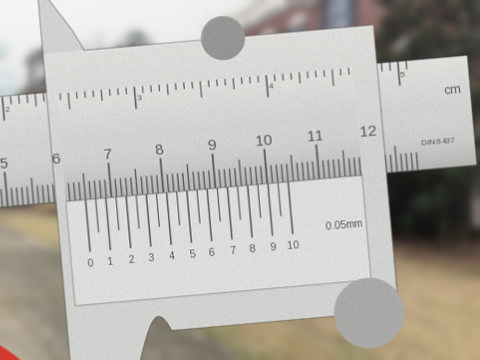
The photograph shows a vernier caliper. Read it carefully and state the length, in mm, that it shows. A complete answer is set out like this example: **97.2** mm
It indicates **65.0** mm
